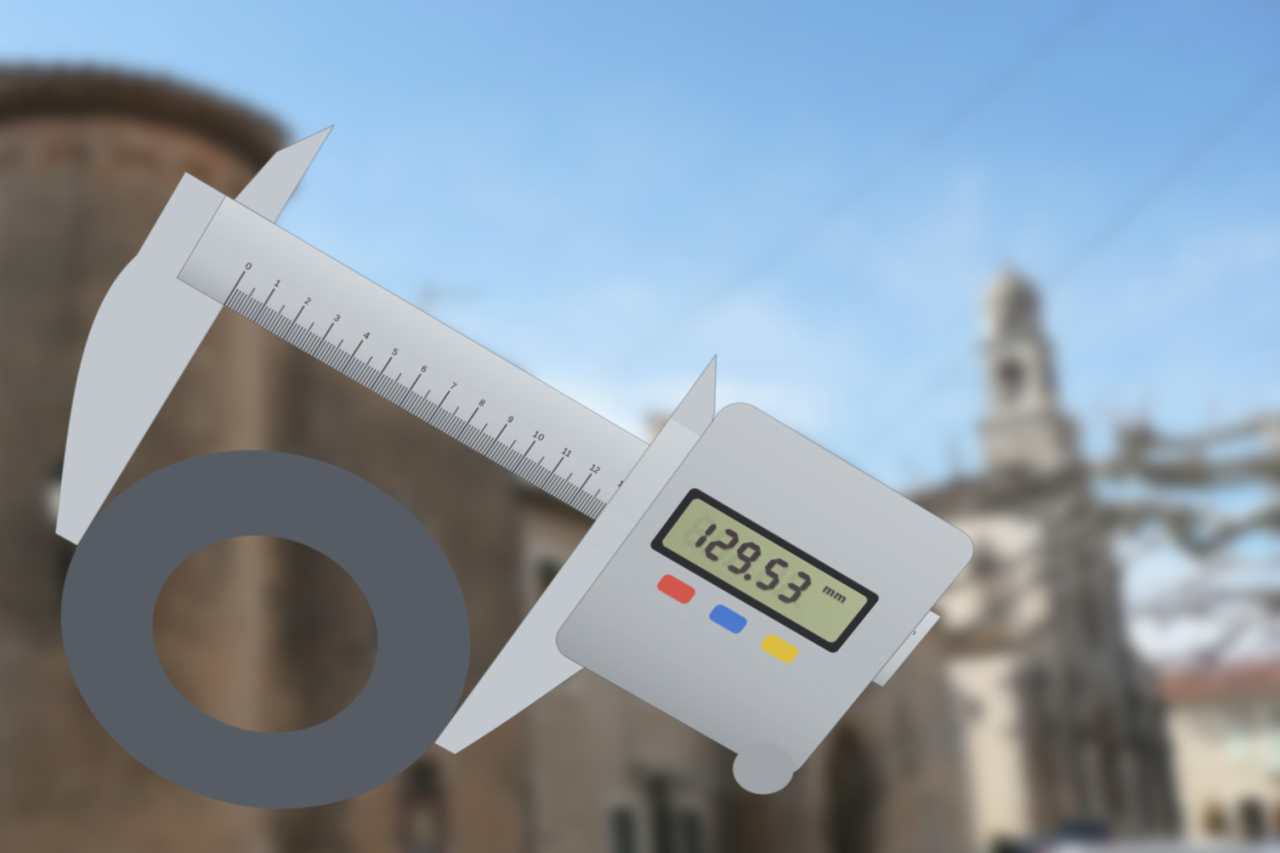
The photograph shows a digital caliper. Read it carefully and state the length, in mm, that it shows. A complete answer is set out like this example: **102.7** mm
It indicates **129.53** mm
